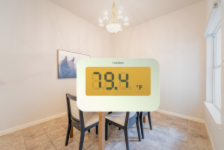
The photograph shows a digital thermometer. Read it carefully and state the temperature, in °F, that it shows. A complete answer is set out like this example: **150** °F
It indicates **79.4** °F
